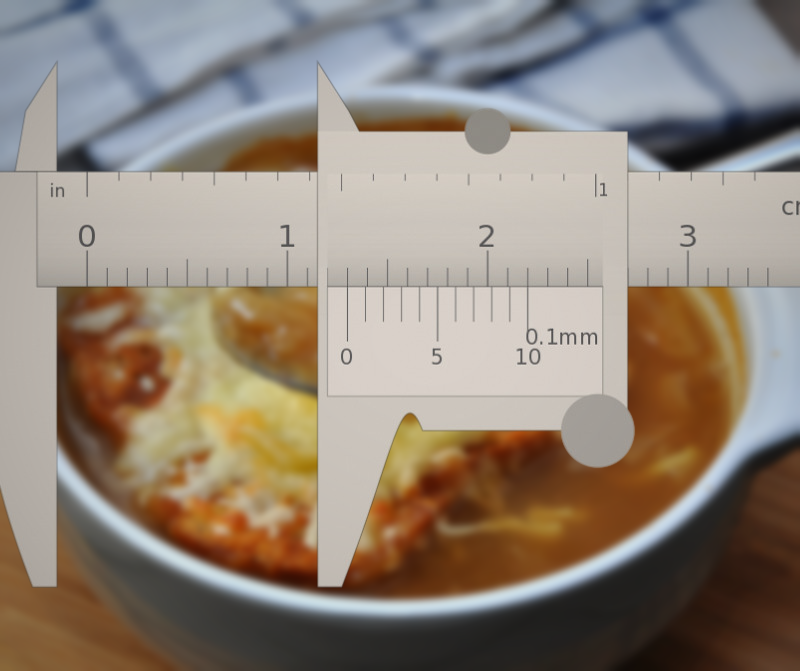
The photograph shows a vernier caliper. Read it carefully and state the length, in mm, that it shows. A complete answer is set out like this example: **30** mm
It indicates **13.0** mm
